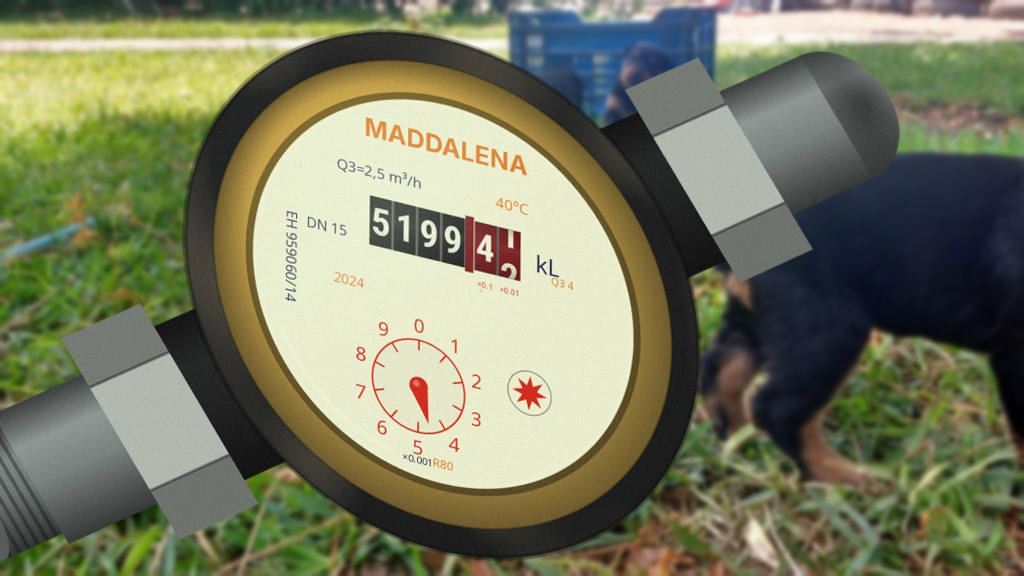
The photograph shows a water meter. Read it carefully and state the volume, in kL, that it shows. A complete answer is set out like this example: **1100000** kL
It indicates **5199.414** kL
